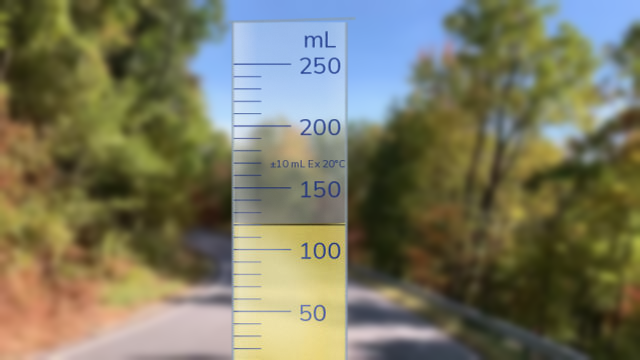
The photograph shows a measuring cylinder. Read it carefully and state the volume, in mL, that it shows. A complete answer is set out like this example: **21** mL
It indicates **120** mL
